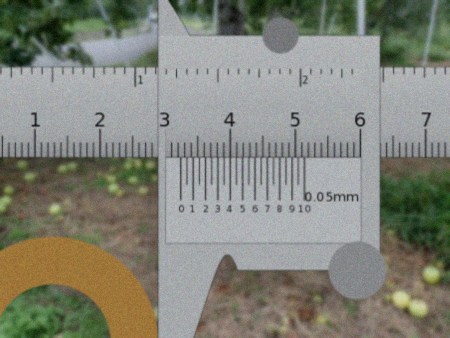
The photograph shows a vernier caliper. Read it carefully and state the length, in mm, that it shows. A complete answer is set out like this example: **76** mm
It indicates **32.4** mm
